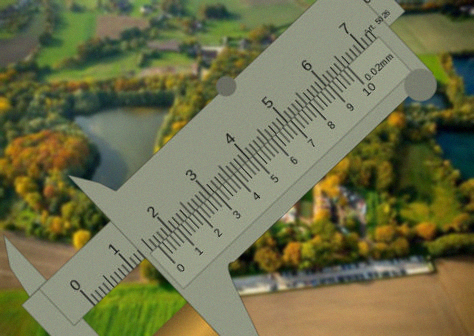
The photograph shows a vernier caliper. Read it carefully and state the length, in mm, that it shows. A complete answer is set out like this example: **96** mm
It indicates **16.4** mm
